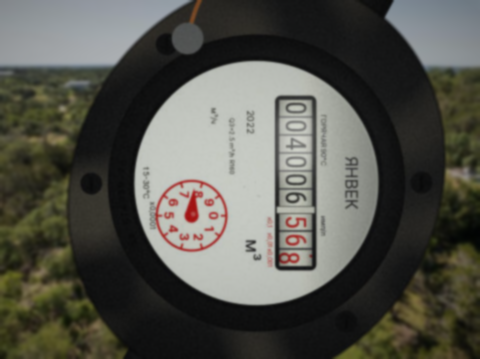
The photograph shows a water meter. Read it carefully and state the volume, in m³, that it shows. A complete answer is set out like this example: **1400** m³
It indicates **4006.5677** m³
